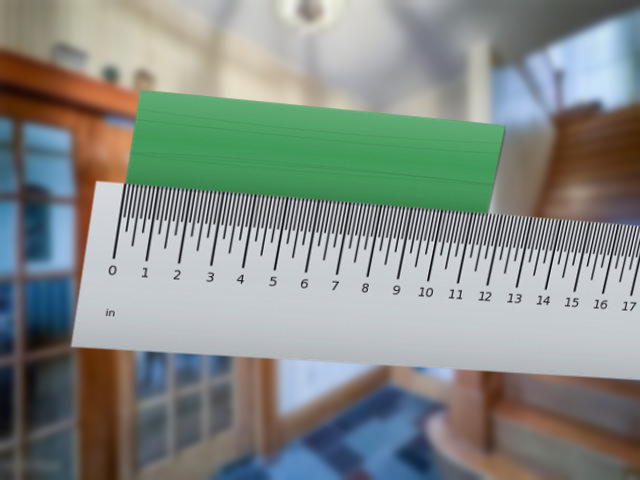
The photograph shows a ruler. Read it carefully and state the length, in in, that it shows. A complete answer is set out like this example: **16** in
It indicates **11.5** in
